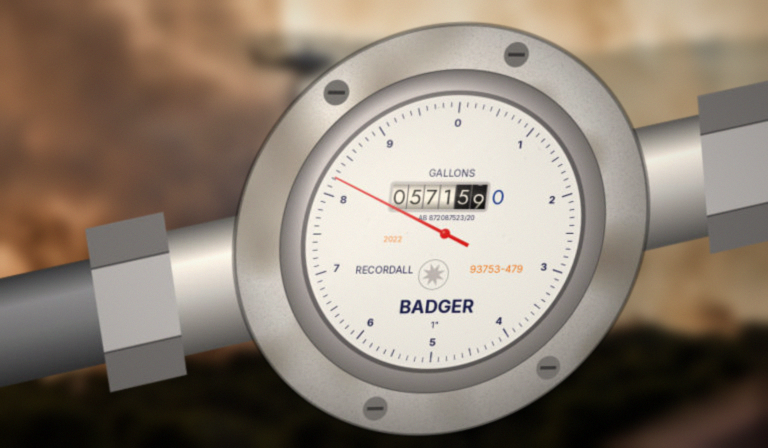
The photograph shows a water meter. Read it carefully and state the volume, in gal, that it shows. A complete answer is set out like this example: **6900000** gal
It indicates **571588.2** gal
